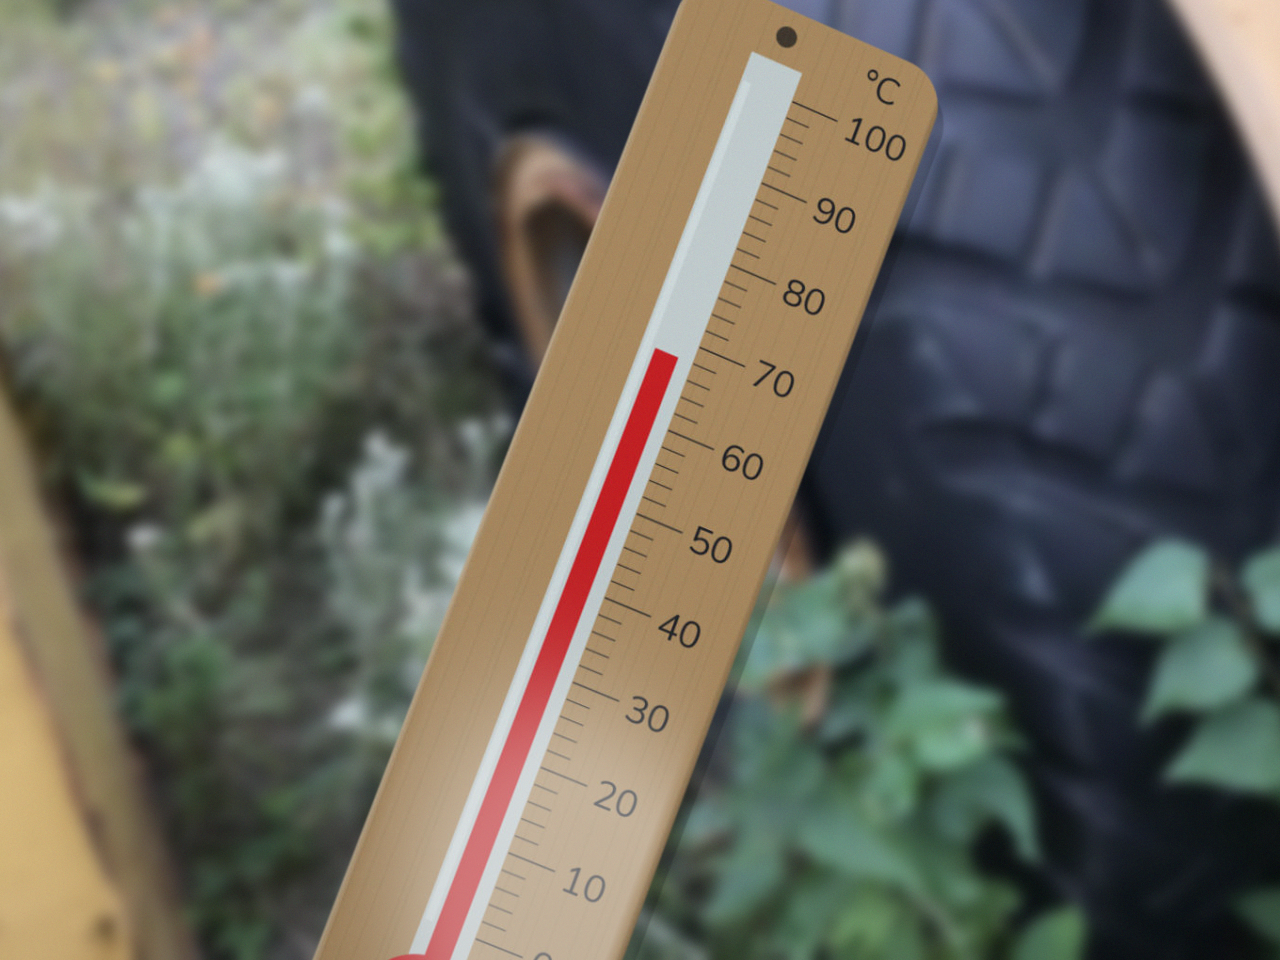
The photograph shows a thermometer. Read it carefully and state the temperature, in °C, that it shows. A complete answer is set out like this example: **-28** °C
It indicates **68** °C
